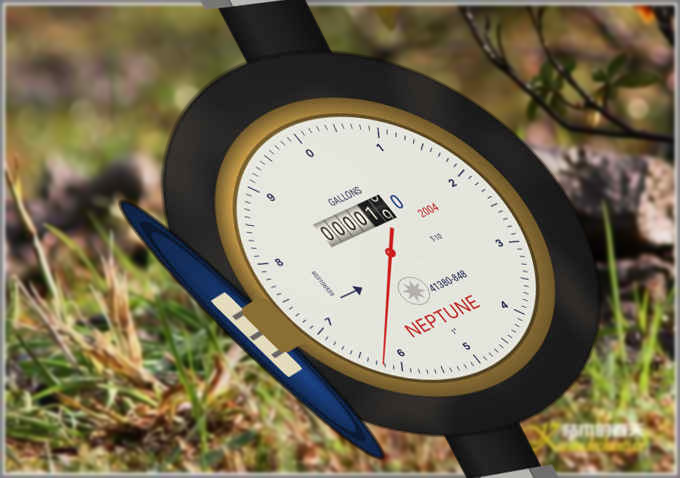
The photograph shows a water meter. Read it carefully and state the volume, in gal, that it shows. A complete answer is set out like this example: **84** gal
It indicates **186.2** gal
